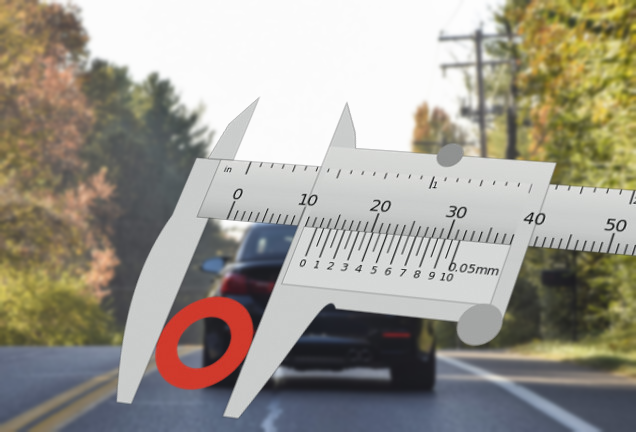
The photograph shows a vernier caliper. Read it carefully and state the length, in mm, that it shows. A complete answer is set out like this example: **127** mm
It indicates **12.6** mm
